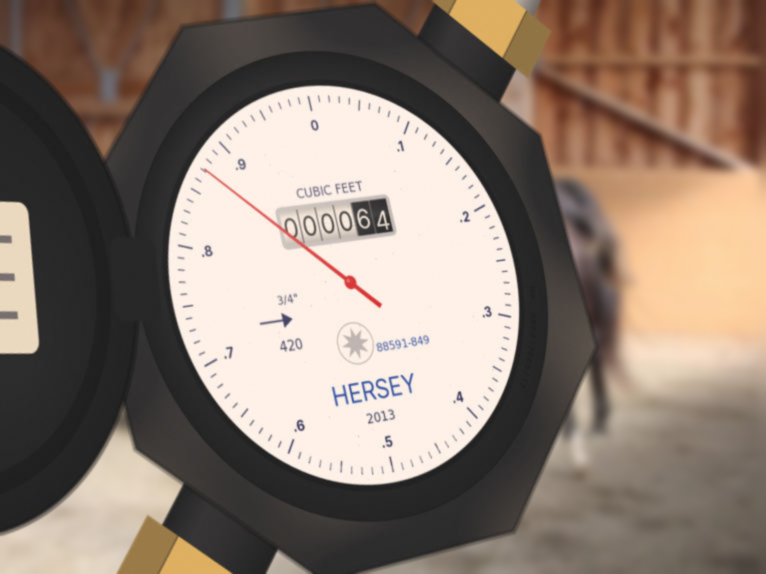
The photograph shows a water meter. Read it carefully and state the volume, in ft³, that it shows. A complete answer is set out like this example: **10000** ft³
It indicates **63.87** ft³
